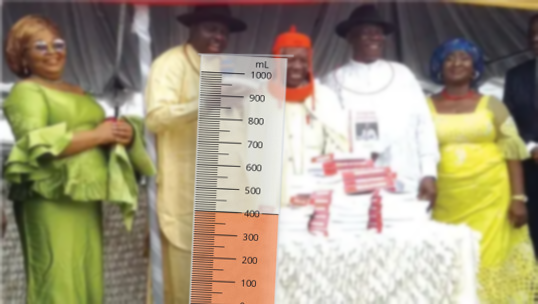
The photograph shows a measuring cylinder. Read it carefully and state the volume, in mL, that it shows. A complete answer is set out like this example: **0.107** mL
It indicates **400** mL
